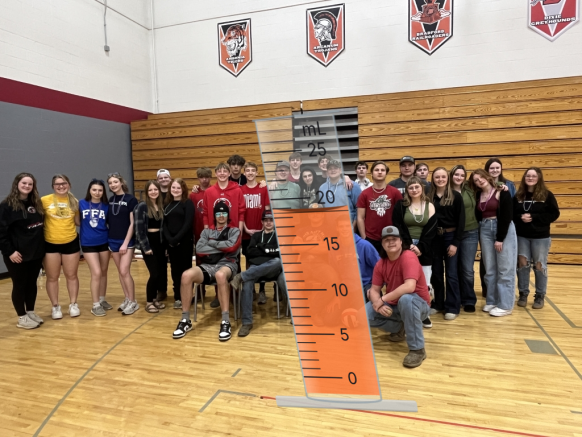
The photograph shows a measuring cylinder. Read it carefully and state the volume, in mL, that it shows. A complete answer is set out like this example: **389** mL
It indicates **18.5** mL
